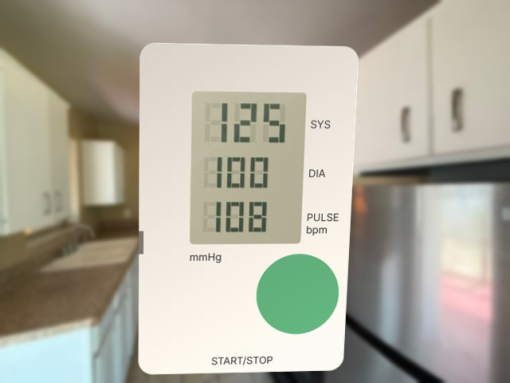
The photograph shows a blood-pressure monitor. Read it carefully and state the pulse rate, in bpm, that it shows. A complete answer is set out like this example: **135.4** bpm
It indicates **108** bpm
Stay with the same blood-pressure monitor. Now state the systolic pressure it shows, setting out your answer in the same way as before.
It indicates **125** mmHg
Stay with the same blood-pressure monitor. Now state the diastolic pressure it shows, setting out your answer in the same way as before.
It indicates **100** mmHg
